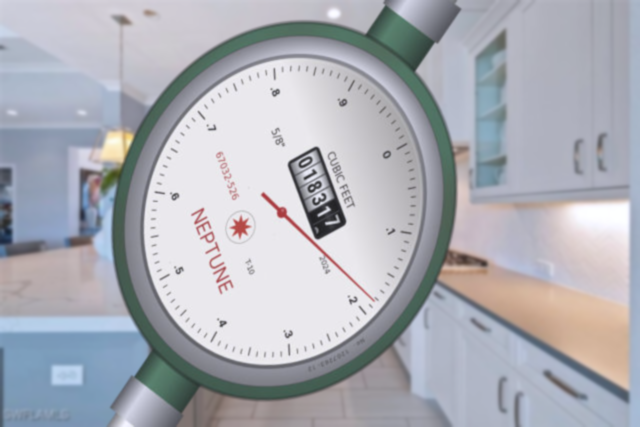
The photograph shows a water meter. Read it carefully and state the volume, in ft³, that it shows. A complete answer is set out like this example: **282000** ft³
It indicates **18317.18** ft³
